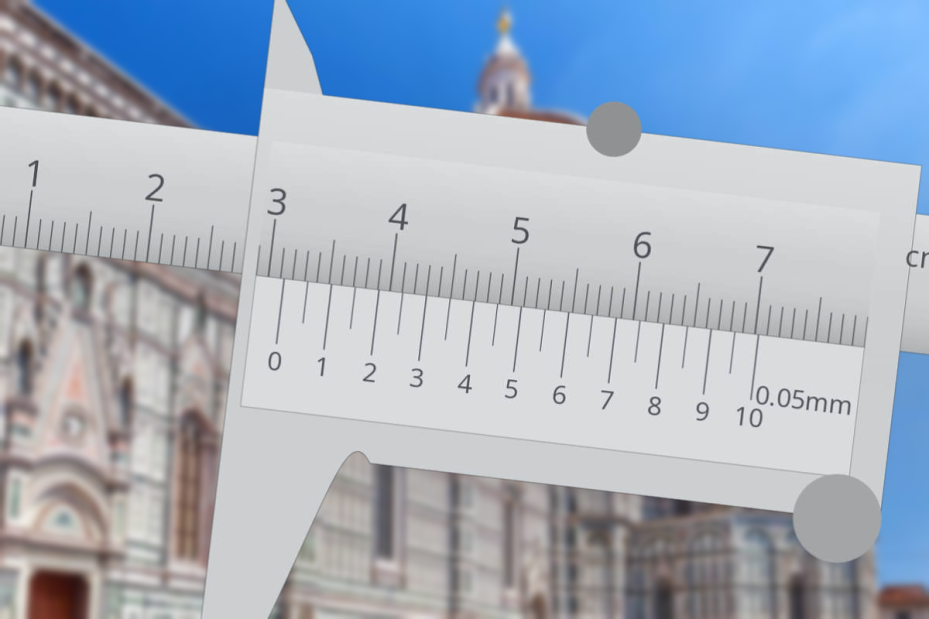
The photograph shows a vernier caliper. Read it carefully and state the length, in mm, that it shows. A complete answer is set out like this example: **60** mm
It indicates **31.3** mm
